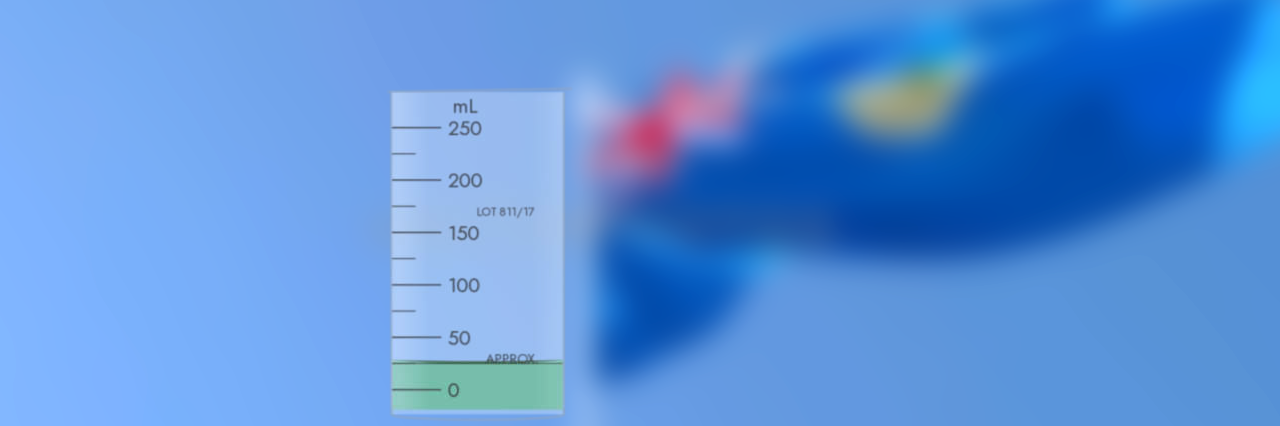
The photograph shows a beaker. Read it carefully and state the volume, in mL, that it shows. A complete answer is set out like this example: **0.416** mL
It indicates **25** mL
